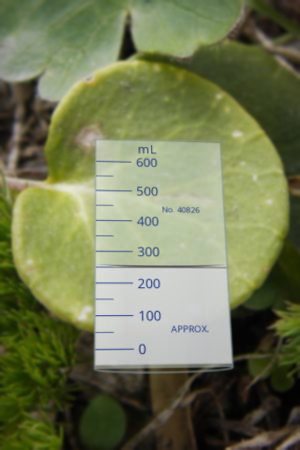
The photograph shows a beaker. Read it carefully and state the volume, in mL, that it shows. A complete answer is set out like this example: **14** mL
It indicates **250** mL
